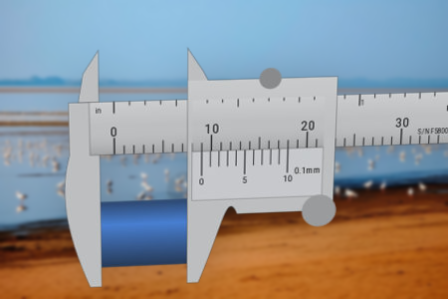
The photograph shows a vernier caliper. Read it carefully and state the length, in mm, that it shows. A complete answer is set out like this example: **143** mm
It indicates **9.0** mm
